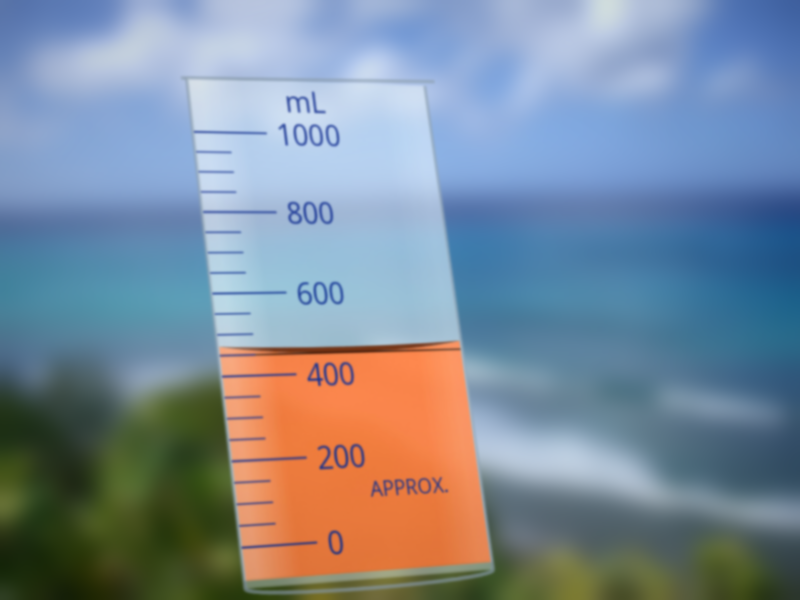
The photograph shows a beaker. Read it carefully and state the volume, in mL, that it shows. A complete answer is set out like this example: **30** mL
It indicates **450** mL
